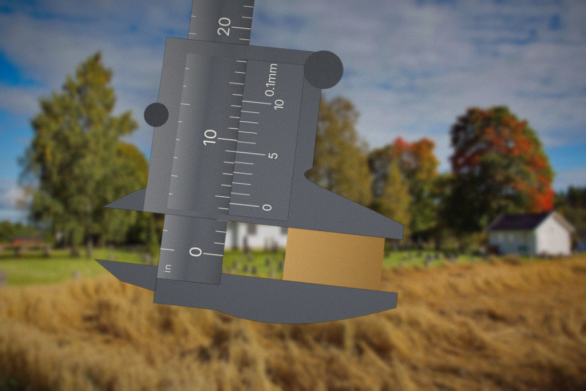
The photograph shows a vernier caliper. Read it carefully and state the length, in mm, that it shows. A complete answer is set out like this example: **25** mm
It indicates **4.5** mm
